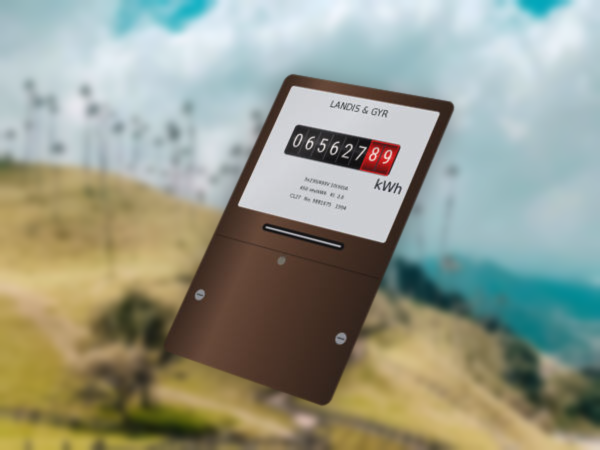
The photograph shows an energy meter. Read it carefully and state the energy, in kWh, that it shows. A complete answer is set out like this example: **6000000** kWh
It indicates **65627.89** kWh
